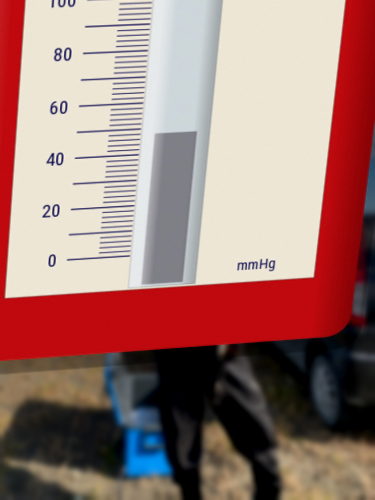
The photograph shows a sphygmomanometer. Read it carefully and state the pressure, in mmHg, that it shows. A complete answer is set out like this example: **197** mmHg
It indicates **48** mmHg
